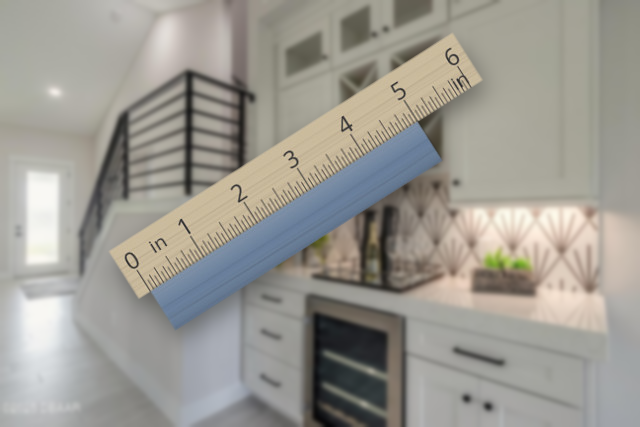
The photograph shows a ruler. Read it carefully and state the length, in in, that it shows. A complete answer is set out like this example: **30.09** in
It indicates **5** in
